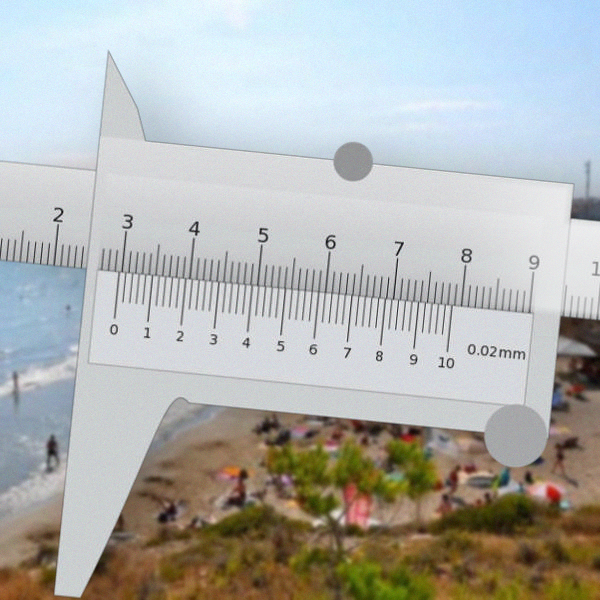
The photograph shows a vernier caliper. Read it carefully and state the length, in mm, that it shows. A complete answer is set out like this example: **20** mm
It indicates **29.6** mm
